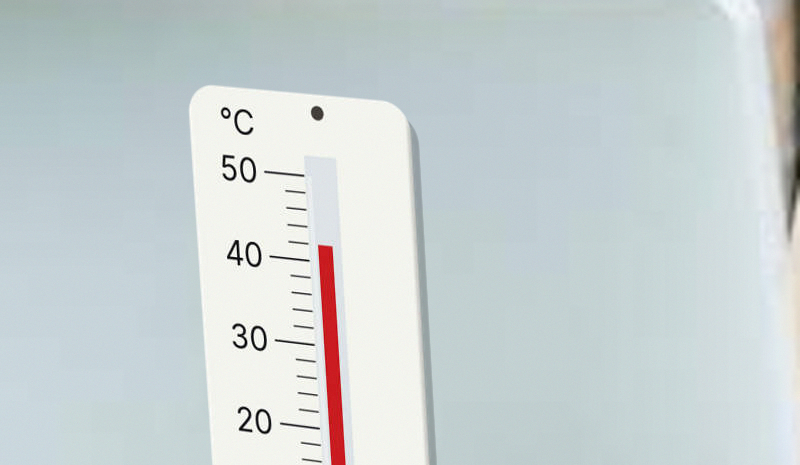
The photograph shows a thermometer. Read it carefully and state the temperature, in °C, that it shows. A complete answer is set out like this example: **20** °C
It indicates **42** °C
